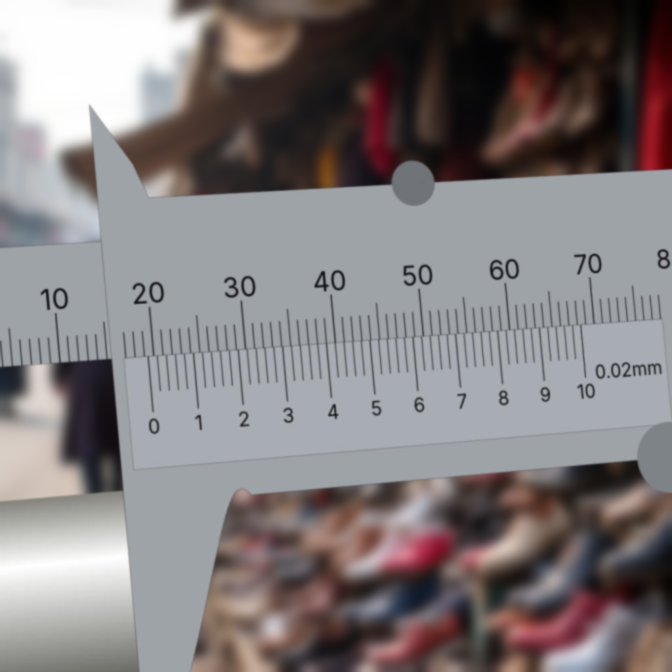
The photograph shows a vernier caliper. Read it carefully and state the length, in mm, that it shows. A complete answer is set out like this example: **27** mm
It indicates **19.4** mm
